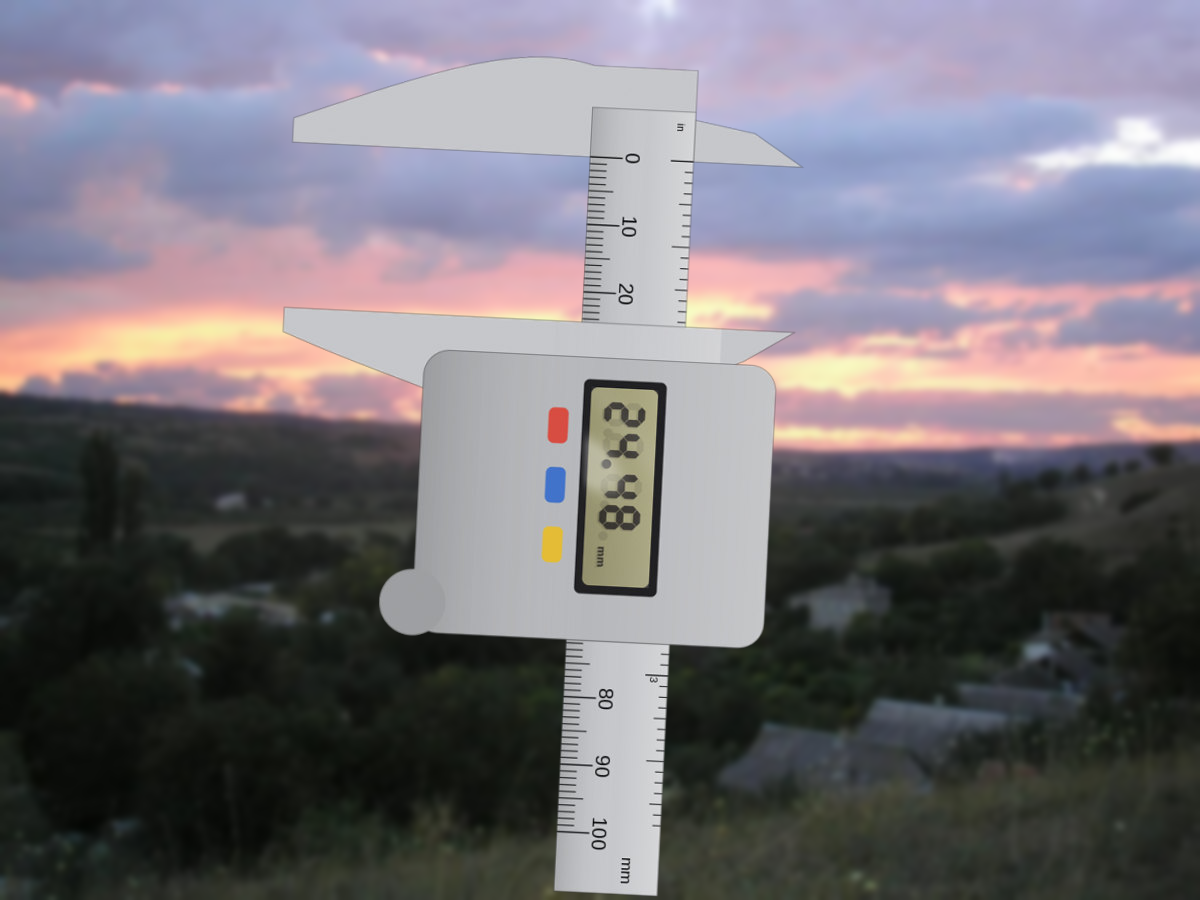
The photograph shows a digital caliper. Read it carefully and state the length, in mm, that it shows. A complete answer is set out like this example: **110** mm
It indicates **24.48** mm
